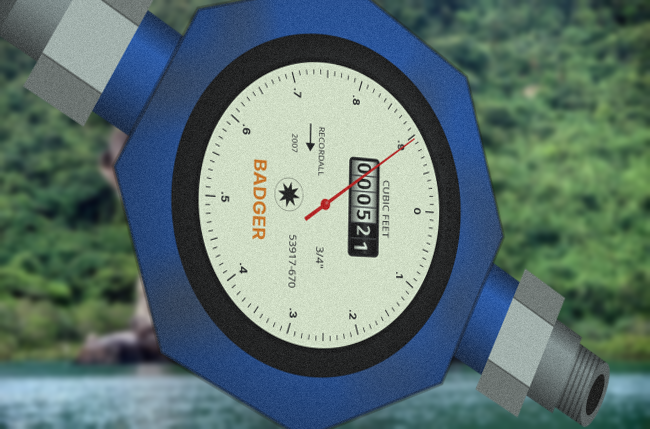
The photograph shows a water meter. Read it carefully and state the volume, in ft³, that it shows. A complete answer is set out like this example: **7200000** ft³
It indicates **520.90** ft³
